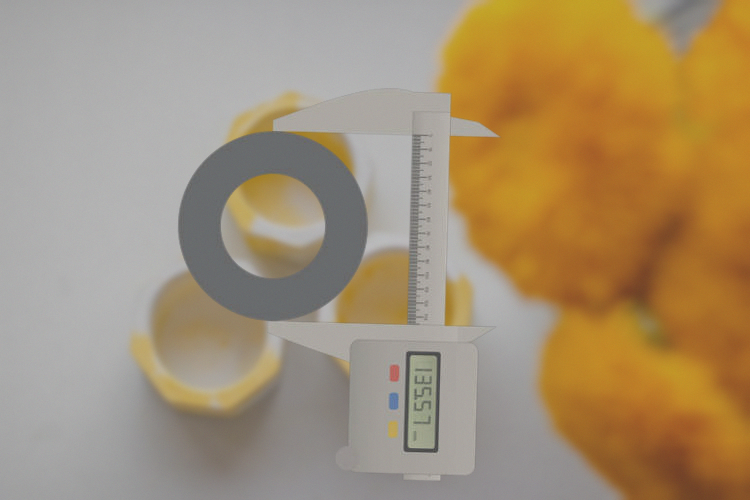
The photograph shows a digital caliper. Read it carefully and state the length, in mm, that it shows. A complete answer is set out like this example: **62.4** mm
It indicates **135.57** mm
